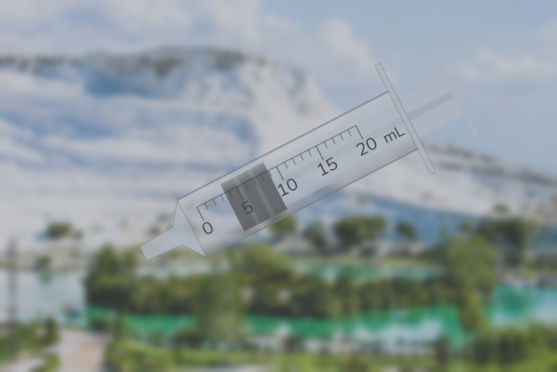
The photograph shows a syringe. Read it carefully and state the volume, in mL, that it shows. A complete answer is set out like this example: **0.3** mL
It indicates **3.5** mL
